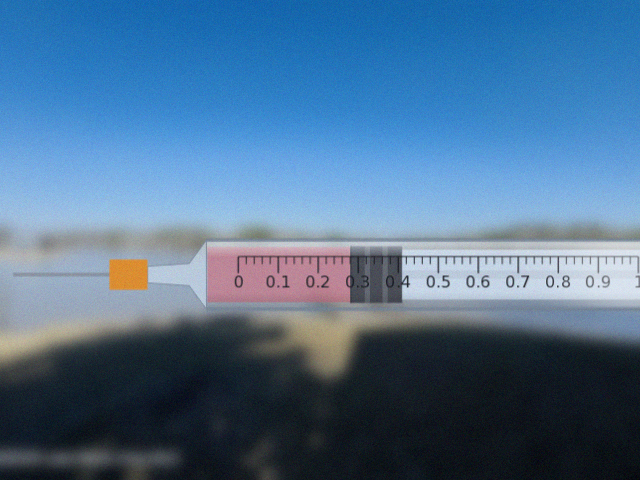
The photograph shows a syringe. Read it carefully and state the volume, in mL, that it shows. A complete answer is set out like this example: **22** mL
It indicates **0.28** mL
